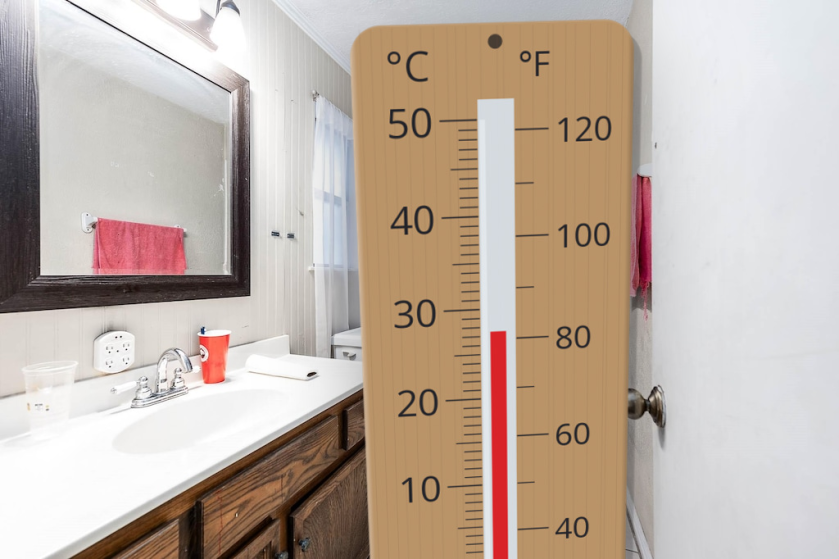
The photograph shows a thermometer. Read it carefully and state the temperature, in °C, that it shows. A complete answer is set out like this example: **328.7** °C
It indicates **27.5** °C
